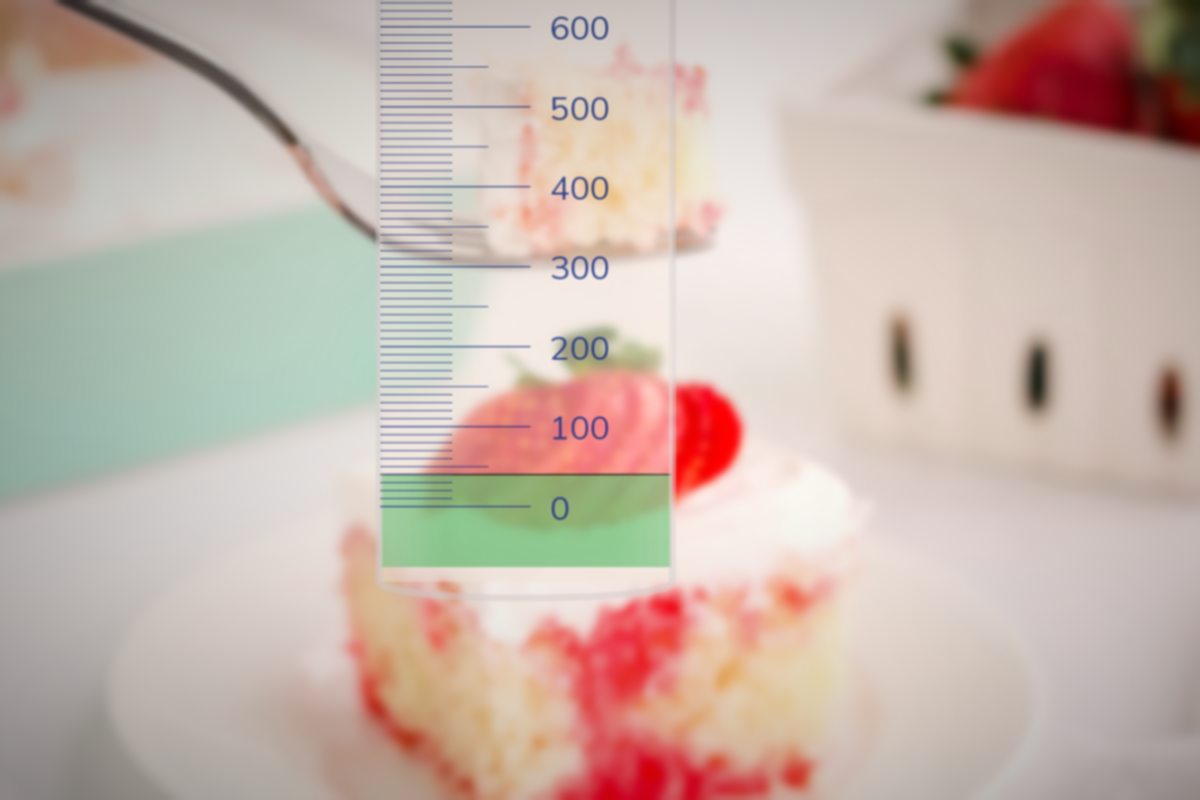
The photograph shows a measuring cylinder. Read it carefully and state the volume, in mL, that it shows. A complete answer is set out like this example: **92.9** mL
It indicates **40** mL
